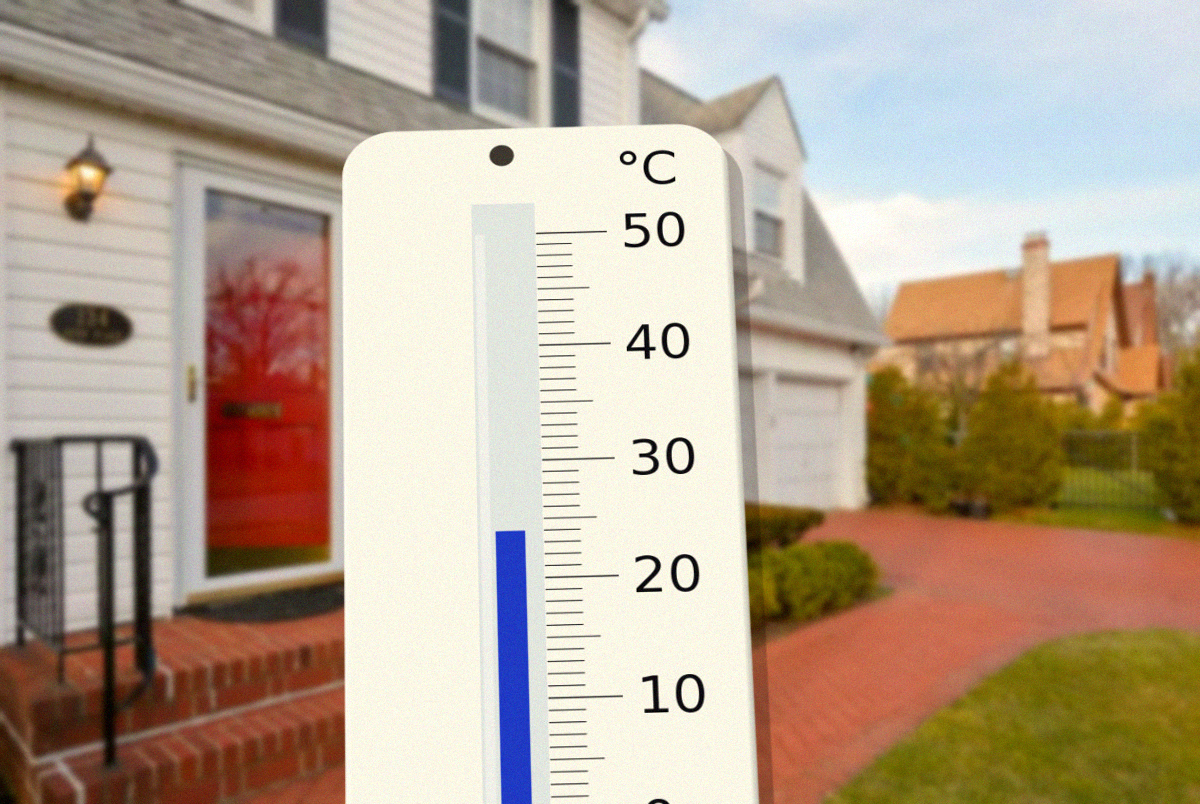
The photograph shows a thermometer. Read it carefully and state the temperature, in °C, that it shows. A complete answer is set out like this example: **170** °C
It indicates **24** °C
